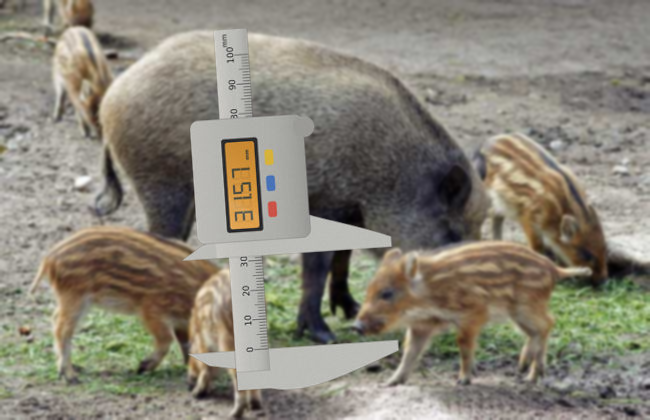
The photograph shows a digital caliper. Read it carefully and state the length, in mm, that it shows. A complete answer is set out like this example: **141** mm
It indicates **31.57** mm
